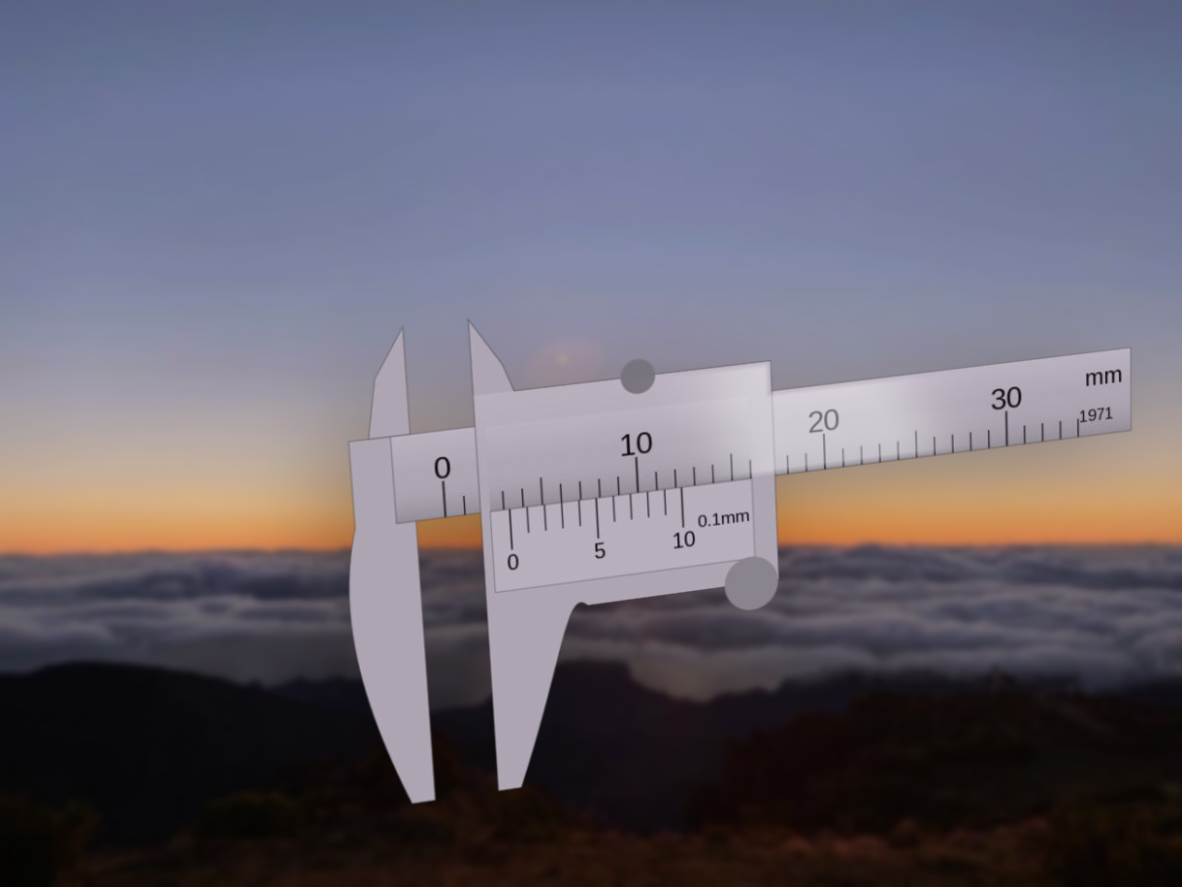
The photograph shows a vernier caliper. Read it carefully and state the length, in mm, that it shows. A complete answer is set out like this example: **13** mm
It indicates **3.3** mm
